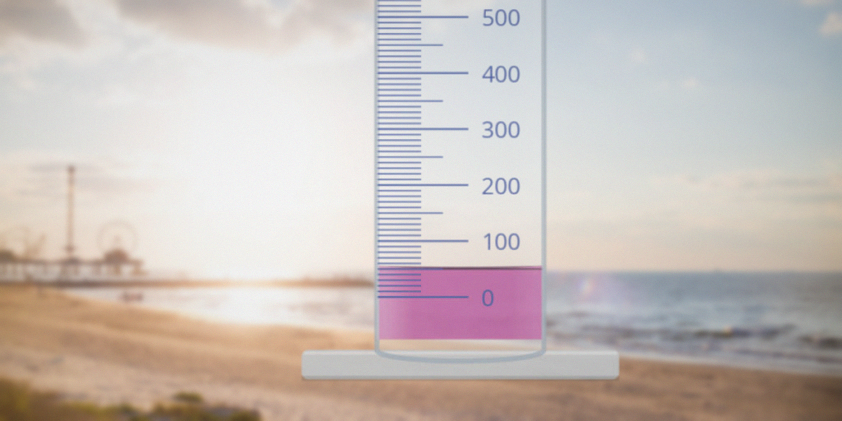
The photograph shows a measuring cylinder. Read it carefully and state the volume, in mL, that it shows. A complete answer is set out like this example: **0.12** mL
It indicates **50** mL
